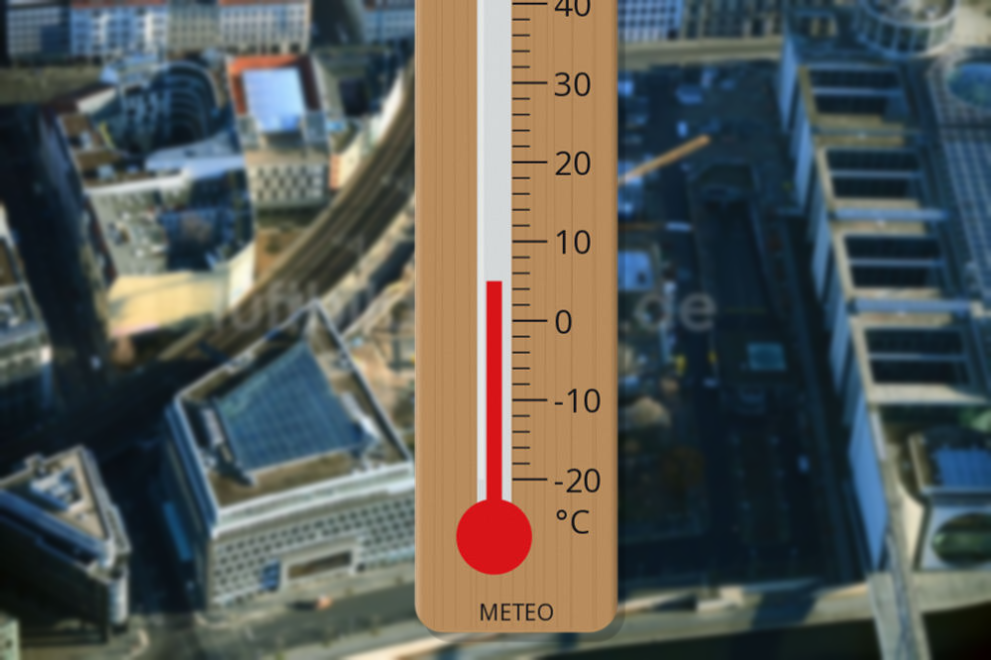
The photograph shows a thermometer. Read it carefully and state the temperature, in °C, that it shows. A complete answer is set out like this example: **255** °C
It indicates **5** °C
